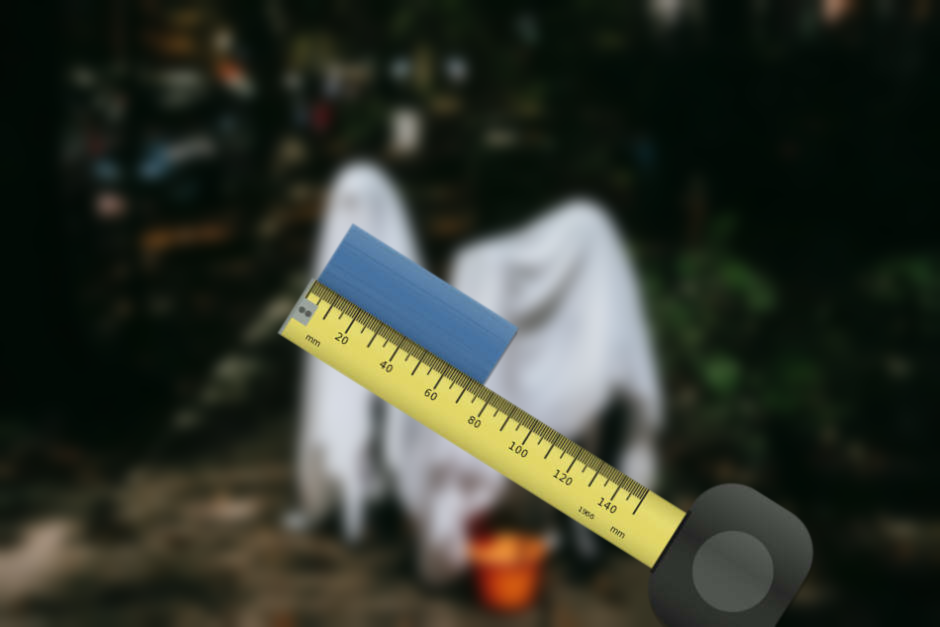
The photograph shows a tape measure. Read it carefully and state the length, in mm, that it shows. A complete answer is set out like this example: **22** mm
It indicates **75** mm
